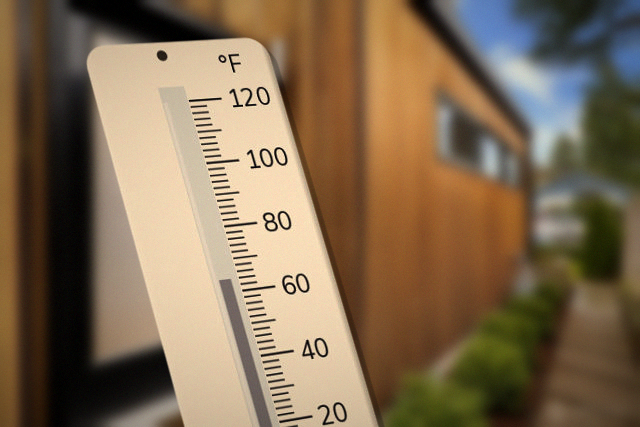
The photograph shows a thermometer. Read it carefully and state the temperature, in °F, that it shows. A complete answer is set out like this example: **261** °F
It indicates **64** °F
